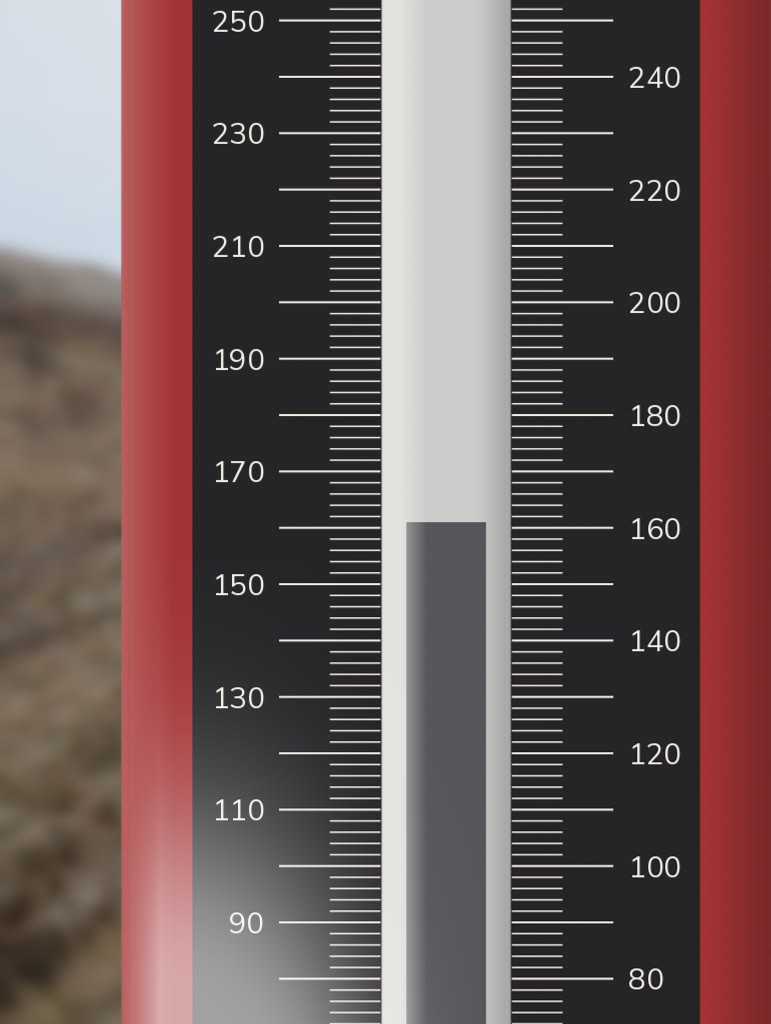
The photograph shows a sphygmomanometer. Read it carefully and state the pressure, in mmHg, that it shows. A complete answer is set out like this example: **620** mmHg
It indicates **161** mmHg
